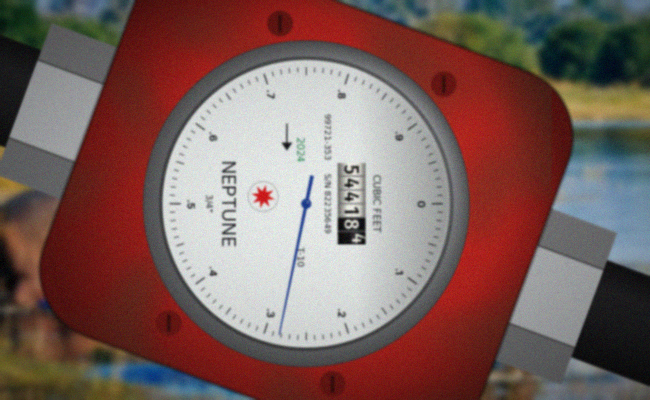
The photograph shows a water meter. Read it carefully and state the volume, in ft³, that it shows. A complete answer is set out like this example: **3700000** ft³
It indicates **544184.28** ft³
